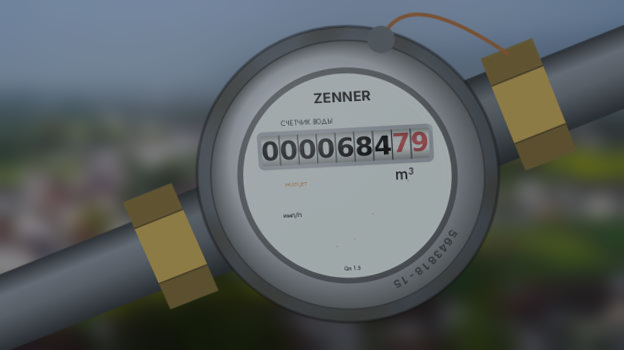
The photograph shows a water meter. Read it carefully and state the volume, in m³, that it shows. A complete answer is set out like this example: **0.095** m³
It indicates **684.79** m³
